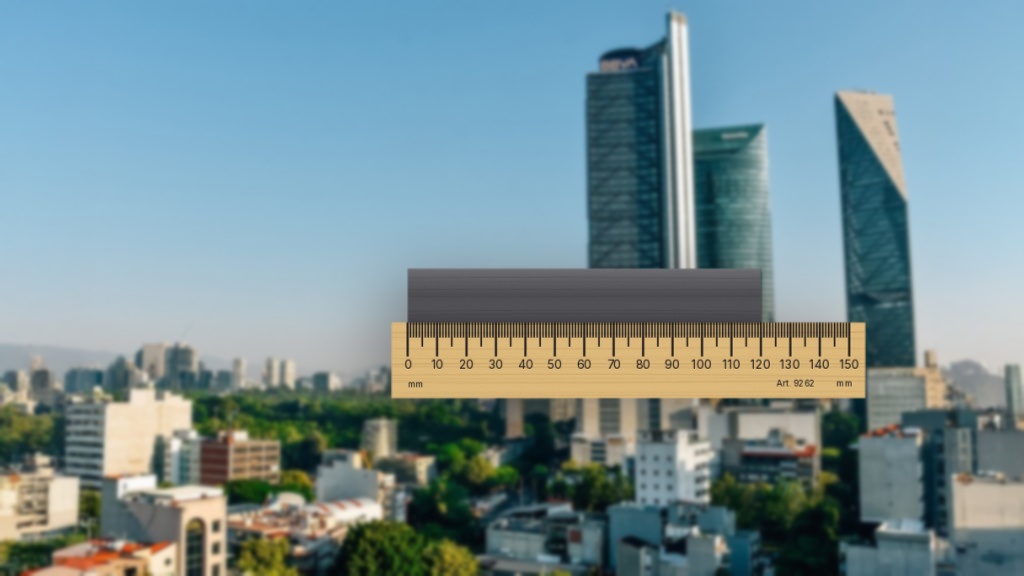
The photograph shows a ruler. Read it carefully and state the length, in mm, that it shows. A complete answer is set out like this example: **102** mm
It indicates **120** mm
